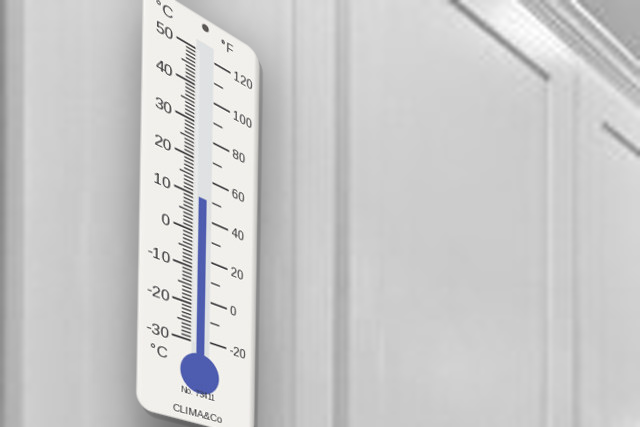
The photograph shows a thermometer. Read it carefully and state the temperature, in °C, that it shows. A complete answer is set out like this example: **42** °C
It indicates **10** °C
